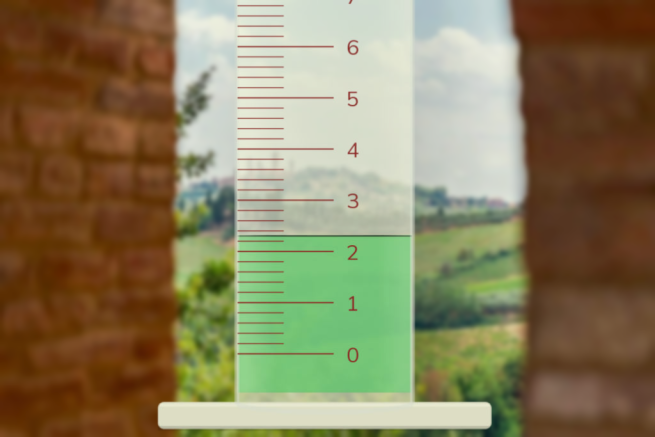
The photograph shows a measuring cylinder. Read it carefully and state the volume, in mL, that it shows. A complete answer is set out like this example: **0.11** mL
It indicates **2.3** mL
